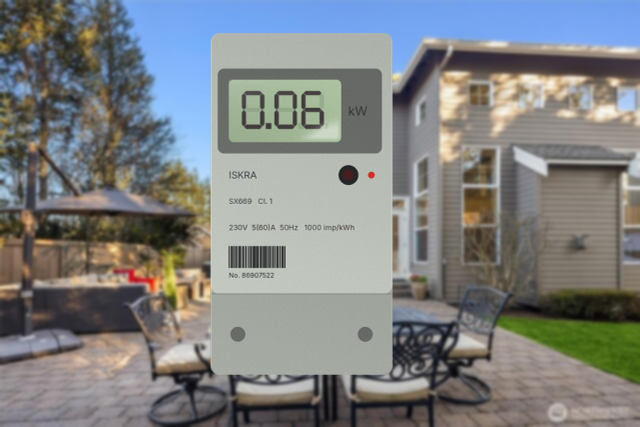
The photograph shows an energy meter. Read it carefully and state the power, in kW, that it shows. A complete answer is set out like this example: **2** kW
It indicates **0.06** kW
